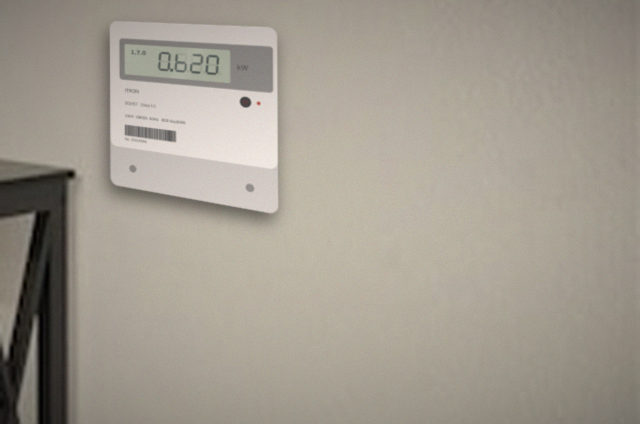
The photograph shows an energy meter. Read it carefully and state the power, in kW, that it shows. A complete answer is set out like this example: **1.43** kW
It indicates **0.620** kW
